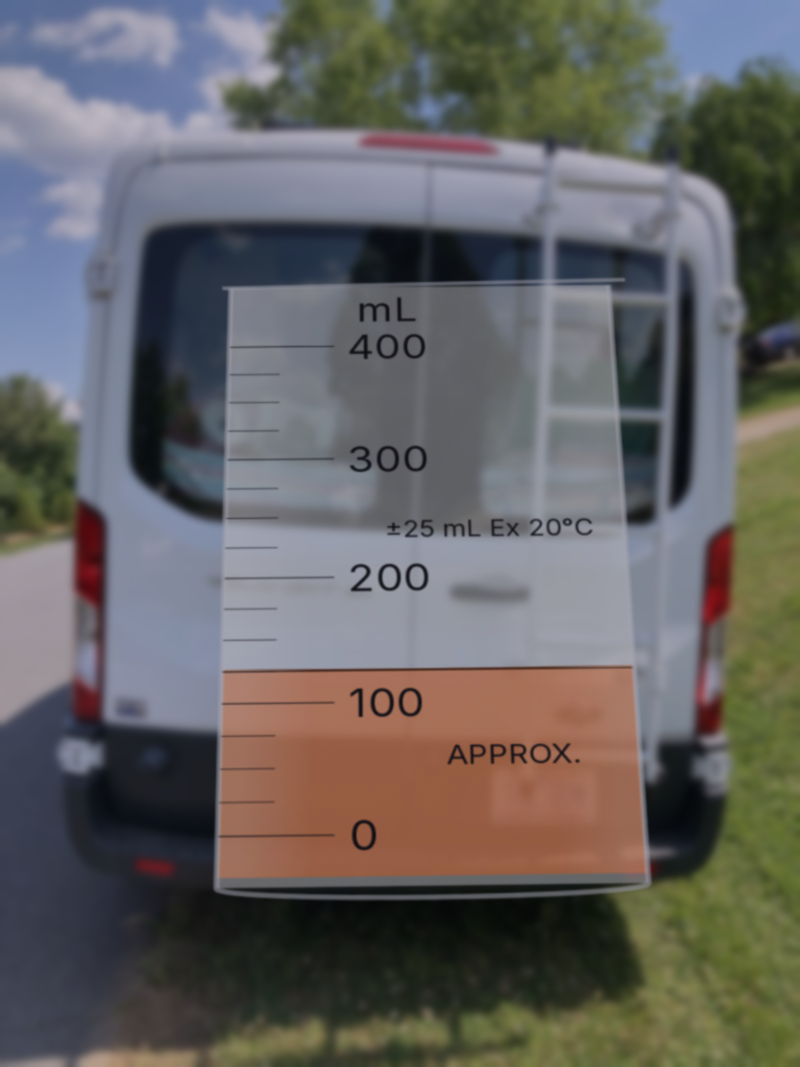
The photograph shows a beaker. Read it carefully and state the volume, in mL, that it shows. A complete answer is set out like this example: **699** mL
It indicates **125** mL
